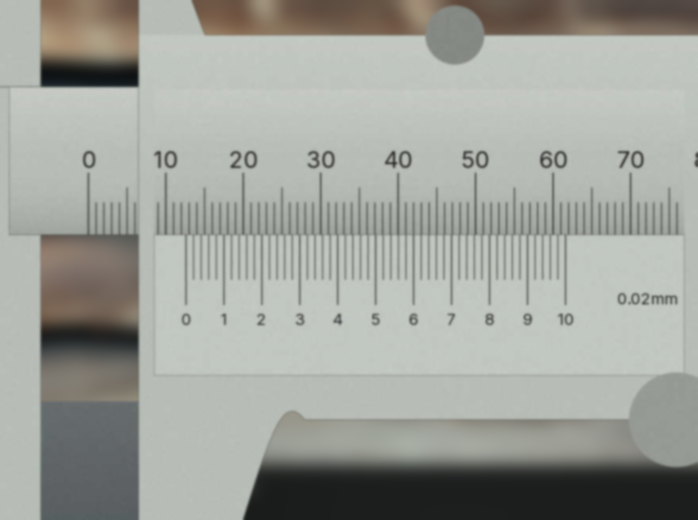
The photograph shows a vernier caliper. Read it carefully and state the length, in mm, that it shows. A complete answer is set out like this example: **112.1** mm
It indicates **12.6** mm
